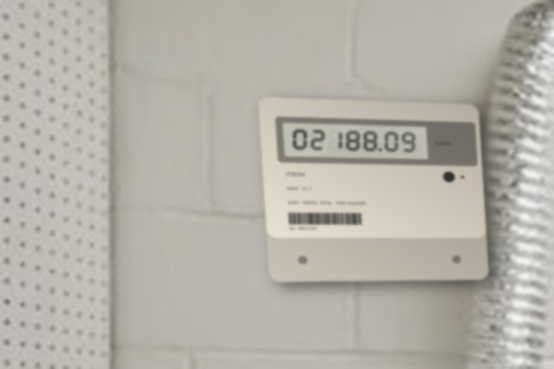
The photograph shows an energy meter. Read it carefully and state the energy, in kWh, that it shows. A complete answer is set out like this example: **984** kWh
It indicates **2188.09** kWh
